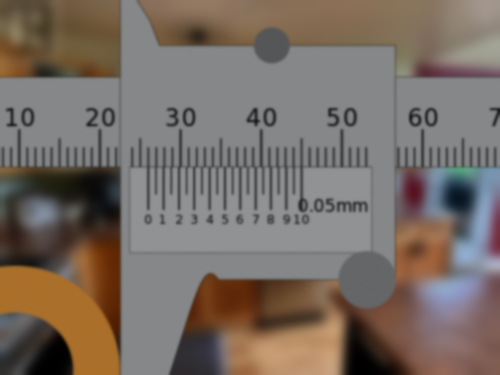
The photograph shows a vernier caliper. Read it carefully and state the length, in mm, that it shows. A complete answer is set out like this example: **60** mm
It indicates **26.0** mm
